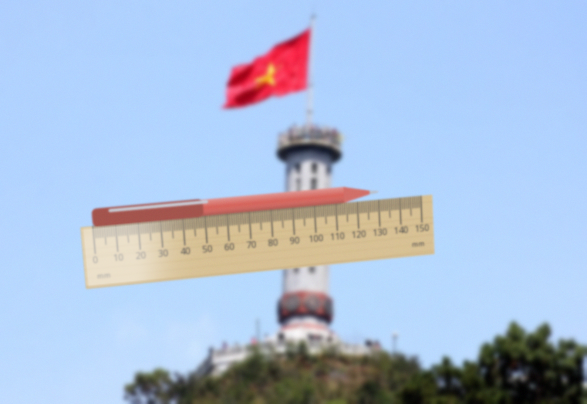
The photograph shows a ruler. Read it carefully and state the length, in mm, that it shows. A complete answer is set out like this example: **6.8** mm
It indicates **130** mm
